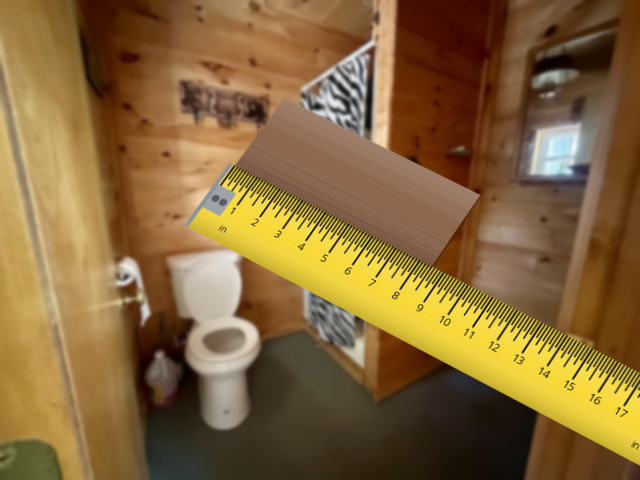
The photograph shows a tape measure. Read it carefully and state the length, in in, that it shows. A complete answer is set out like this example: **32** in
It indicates **8.5** in
